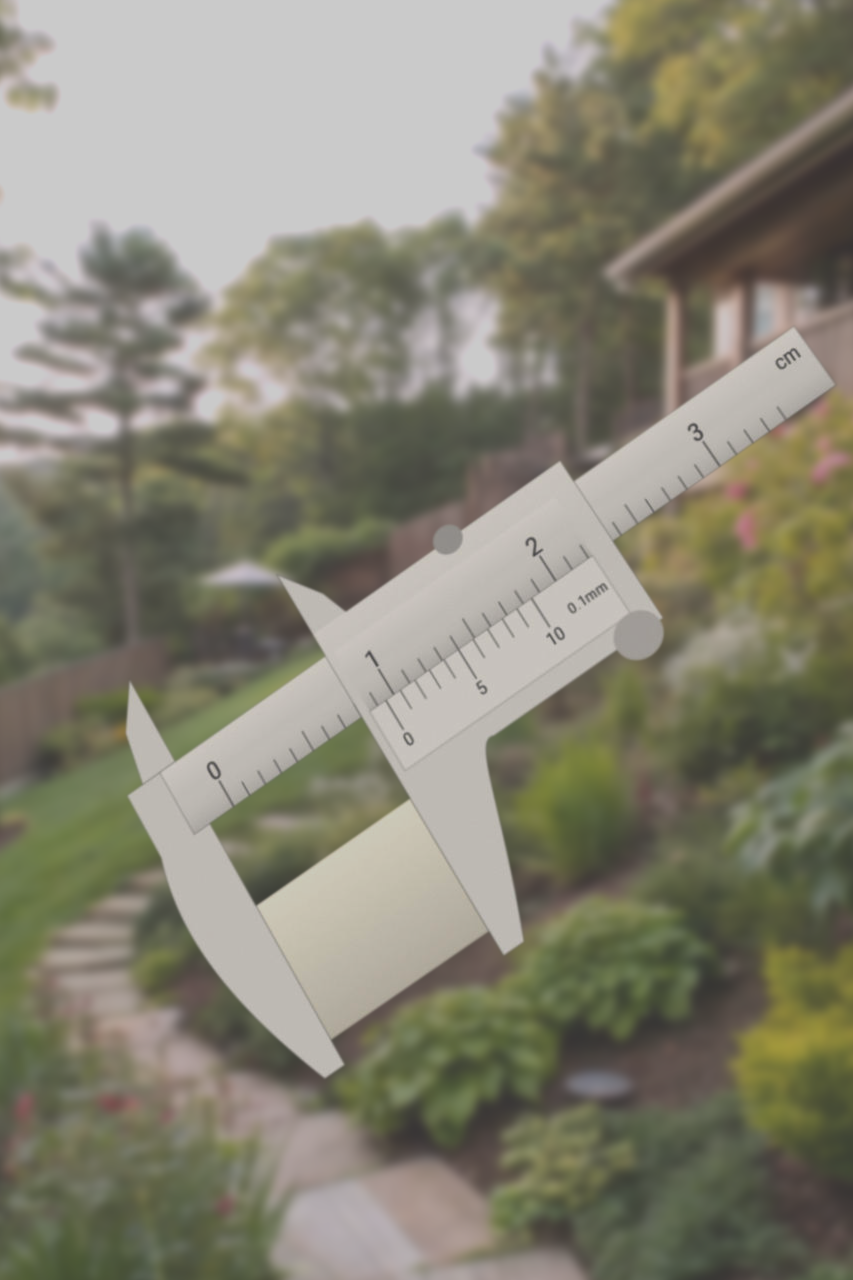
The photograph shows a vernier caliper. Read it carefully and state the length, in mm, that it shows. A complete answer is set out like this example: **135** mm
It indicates **9.5** mm
